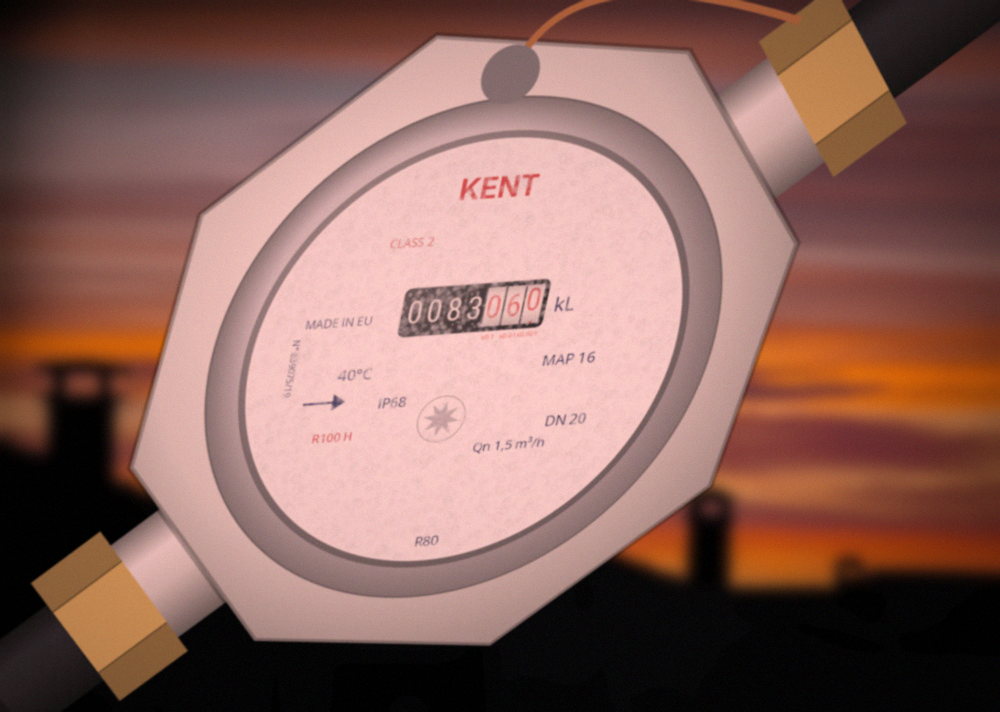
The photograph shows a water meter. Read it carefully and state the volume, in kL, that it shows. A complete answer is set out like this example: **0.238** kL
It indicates **83.060** kL
